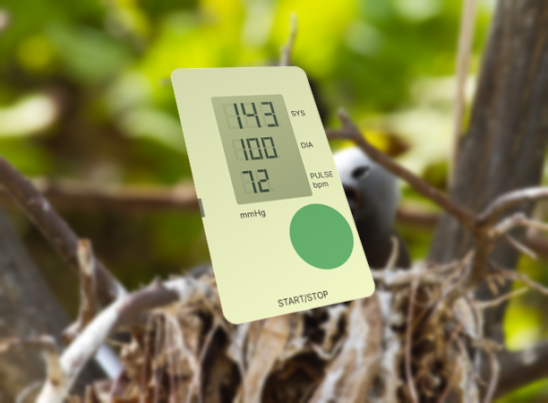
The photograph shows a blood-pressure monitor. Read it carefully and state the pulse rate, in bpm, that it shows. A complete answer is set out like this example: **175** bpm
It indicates **72** bpm
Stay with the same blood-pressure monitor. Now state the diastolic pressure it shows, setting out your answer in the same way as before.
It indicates **100** mmHg
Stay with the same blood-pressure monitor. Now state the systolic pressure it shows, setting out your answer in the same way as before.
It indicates **143** mmHg
